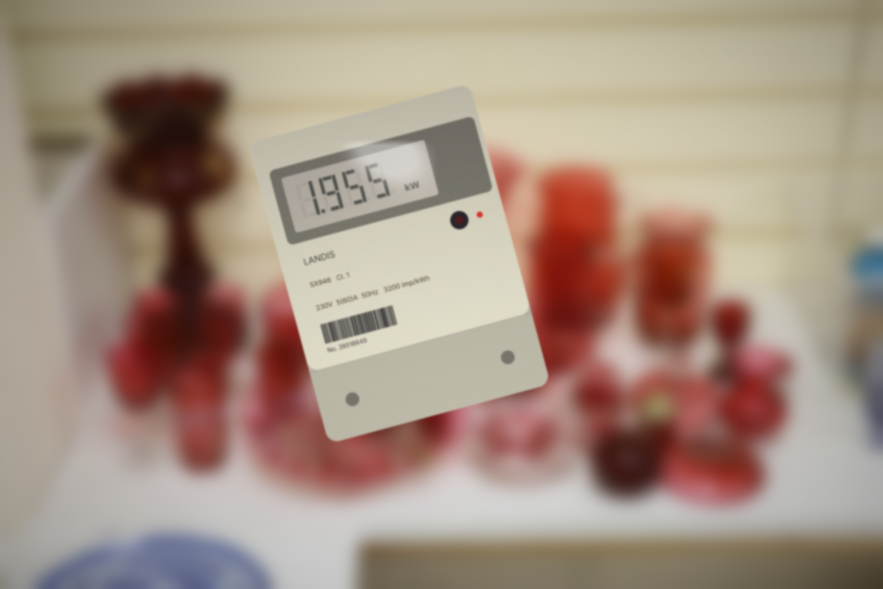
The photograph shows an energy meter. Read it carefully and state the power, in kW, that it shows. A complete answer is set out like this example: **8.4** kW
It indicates **1.955** kW
